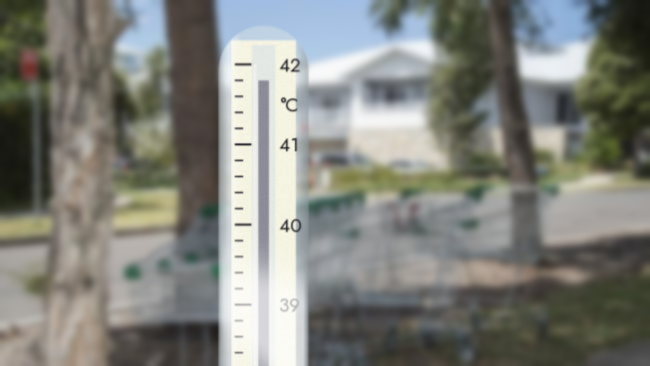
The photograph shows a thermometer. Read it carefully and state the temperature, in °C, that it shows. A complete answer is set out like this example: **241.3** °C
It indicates **41.8** °C
